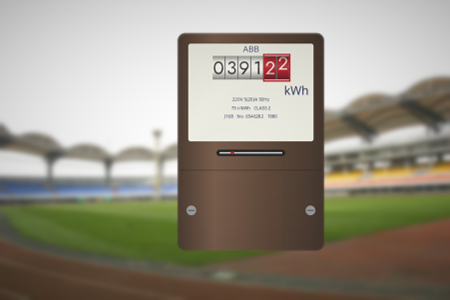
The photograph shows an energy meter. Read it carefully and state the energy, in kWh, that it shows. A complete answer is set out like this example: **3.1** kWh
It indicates **391.22** kWh
